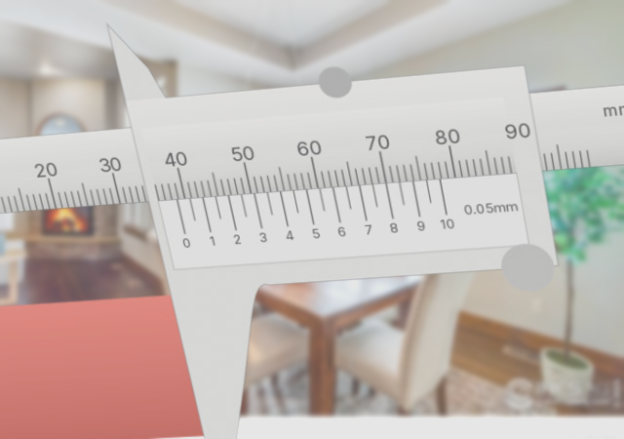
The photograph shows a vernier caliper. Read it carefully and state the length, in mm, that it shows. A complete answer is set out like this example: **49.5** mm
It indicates **38.8** mm
